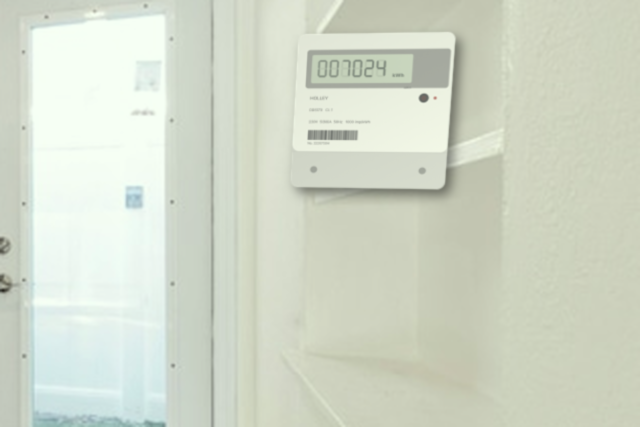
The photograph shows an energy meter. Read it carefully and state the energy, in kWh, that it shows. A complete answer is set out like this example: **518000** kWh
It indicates **7024** kWh
